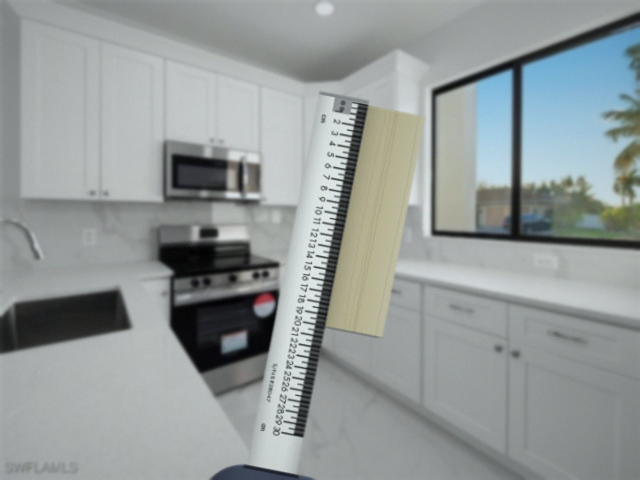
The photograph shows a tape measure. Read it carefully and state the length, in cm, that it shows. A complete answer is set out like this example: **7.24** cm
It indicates **20** cm
